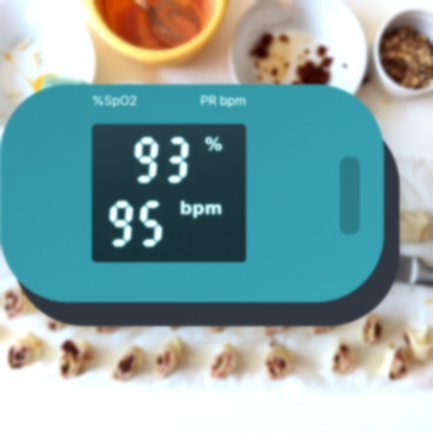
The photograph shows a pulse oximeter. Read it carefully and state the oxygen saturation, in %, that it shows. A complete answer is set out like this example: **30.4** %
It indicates **93** %
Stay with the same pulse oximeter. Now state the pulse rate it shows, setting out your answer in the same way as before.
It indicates **95** bpm
